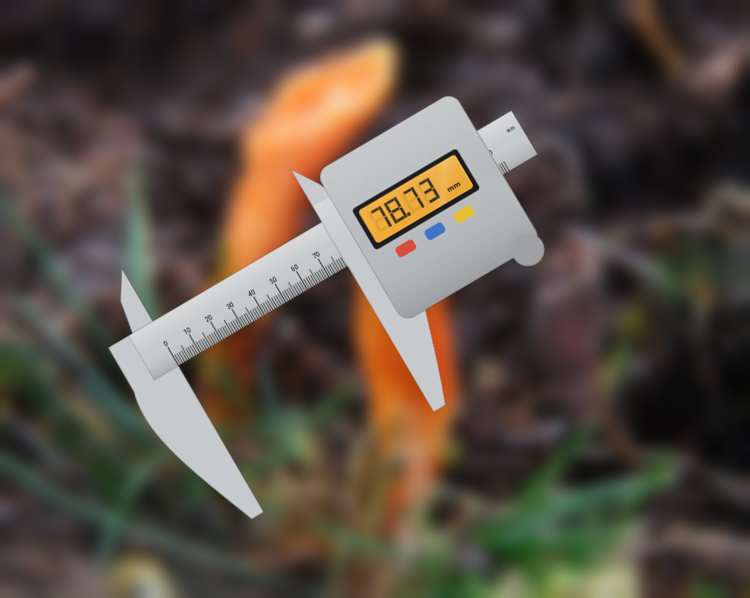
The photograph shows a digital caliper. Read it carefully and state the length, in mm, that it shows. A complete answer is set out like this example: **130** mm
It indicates **78.73** mm
